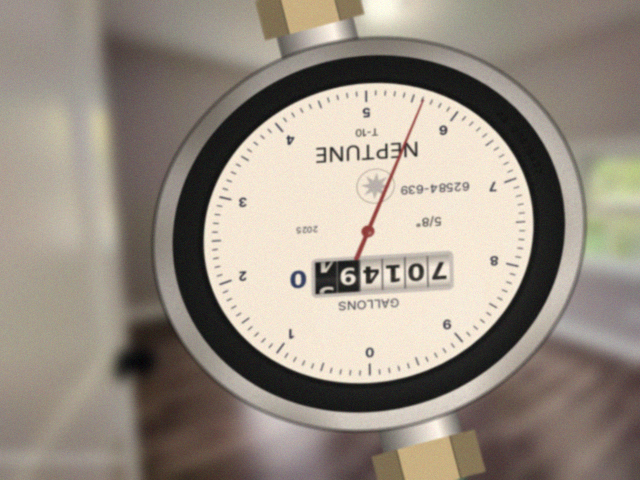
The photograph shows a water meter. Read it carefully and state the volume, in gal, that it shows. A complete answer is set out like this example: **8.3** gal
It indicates **7014935.6** gal
